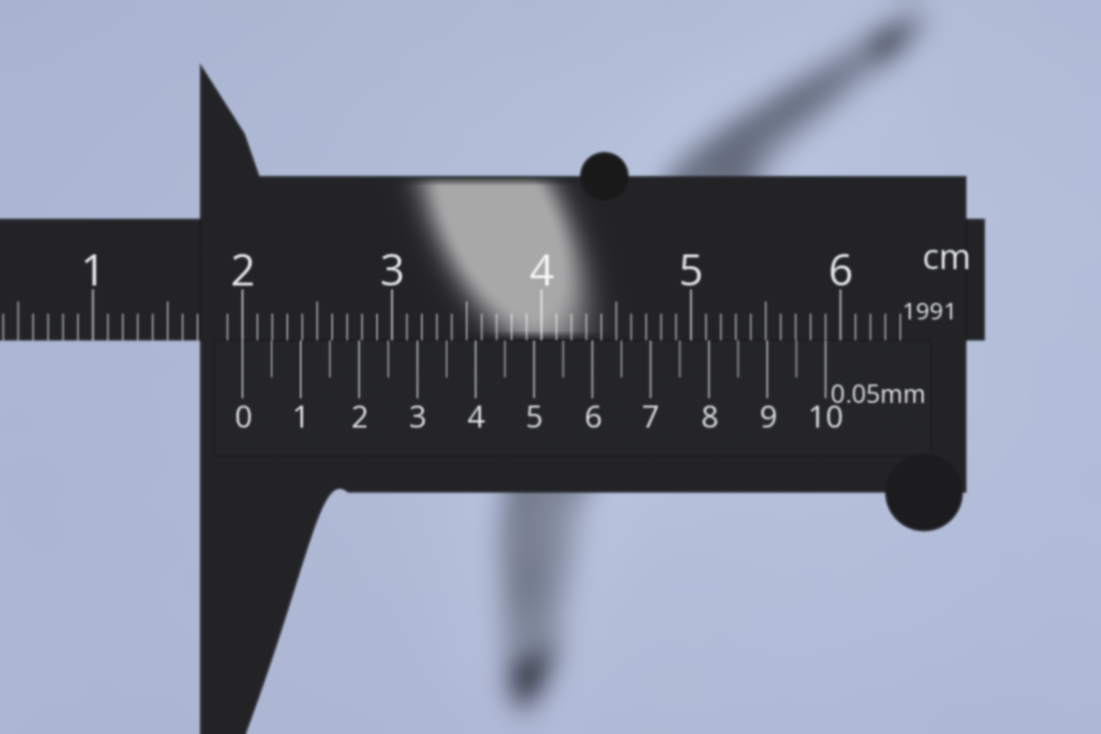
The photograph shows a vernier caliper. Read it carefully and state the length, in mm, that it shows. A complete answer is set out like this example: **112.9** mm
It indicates **20.0** mm
